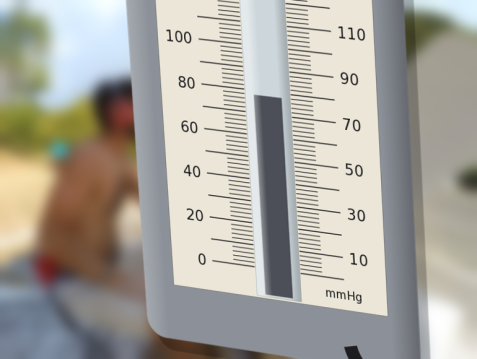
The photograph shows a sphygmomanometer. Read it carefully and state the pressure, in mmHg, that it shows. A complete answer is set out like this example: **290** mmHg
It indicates **78** mmHg
